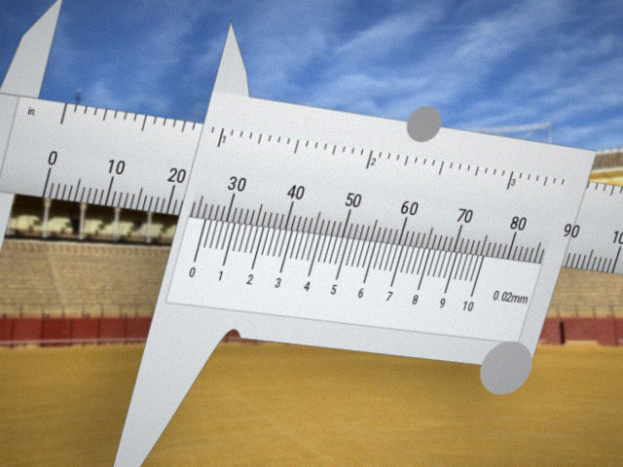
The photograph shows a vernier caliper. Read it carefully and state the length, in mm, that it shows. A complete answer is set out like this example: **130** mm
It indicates **26.5** mm
